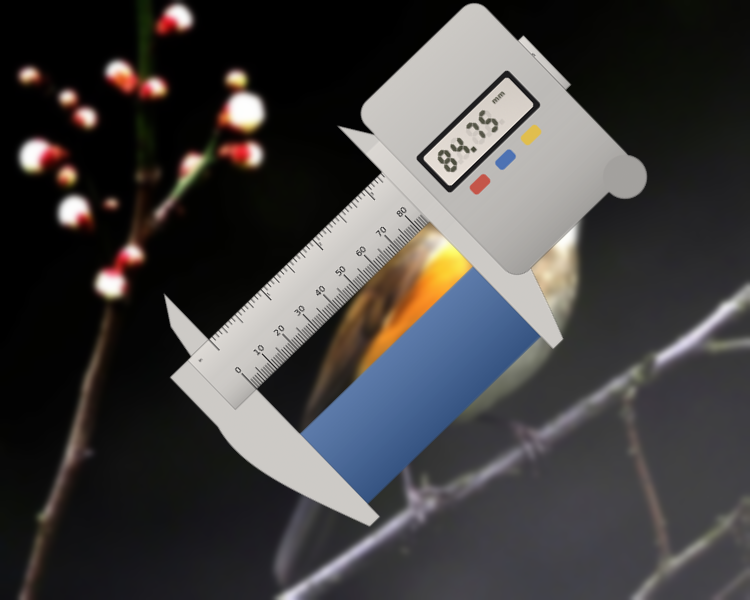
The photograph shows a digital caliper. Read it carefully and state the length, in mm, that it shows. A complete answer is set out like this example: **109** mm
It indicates **84.75** mm
